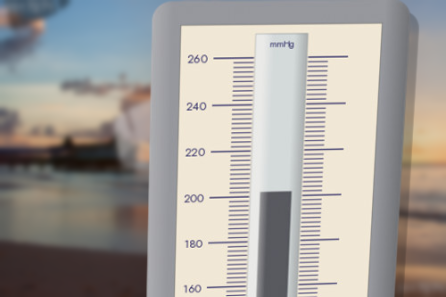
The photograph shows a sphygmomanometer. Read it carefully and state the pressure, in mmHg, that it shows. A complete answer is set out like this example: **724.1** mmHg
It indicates **202** mmHg
